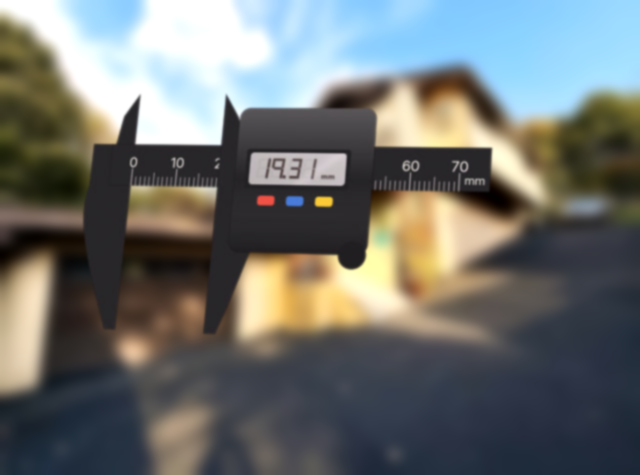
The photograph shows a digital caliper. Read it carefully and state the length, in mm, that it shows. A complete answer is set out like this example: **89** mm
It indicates **19.31** mm
